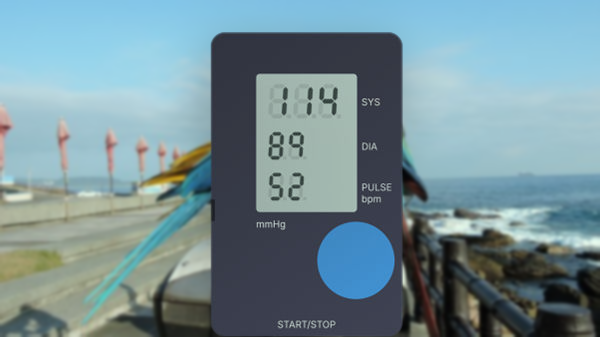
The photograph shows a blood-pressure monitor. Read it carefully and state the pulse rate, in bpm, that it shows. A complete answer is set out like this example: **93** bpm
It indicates **52** bpm
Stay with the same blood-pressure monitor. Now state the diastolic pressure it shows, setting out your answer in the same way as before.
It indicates **89** mmHg
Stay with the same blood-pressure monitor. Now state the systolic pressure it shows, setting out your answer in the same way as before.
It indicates **114** mmHg
